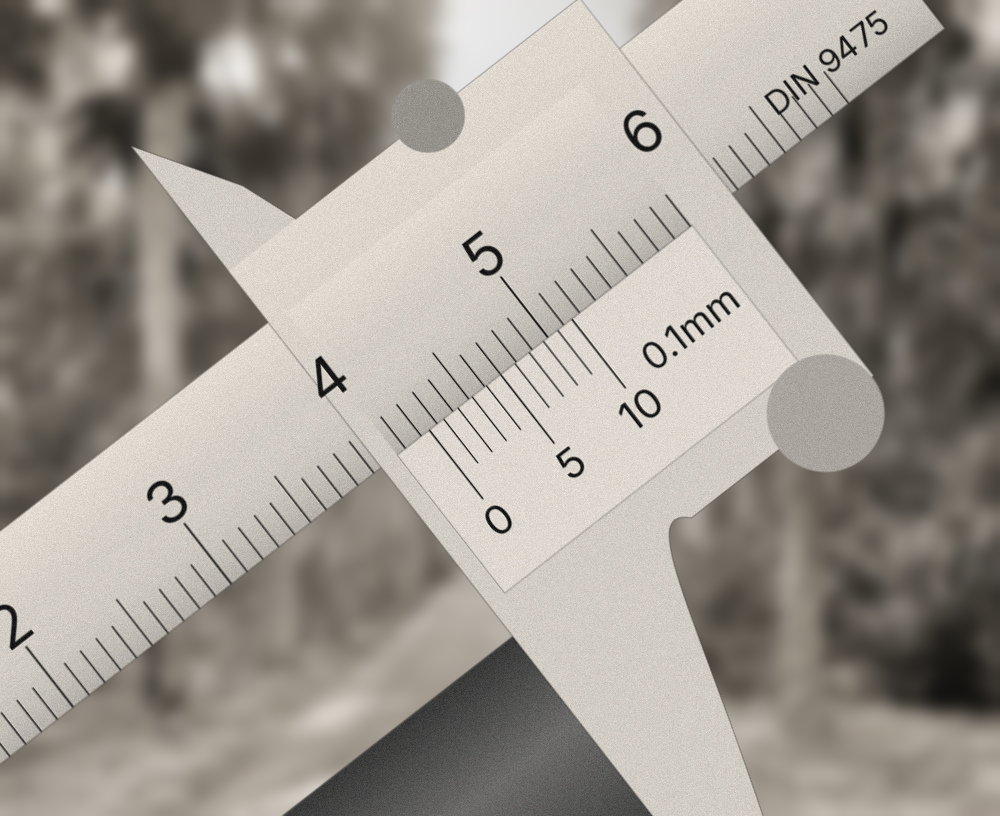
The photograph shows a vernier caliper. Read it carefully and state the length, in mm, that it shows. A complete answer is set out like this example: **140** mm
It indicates **42.5** mm
